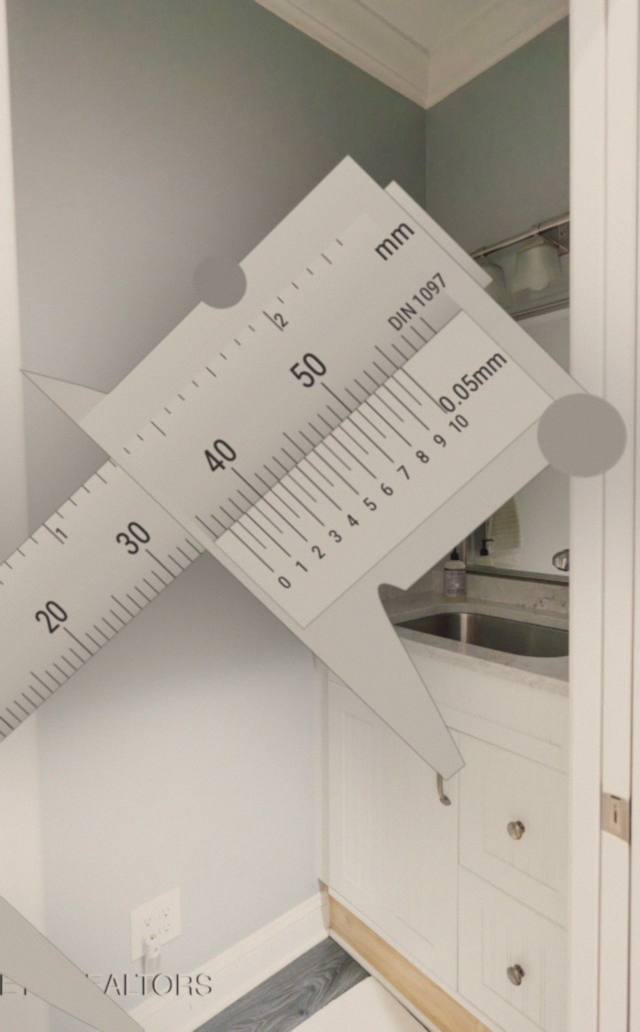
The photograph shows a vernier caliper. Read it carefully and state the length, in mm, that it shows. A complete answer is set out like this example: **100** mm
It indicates **36.2** mm
